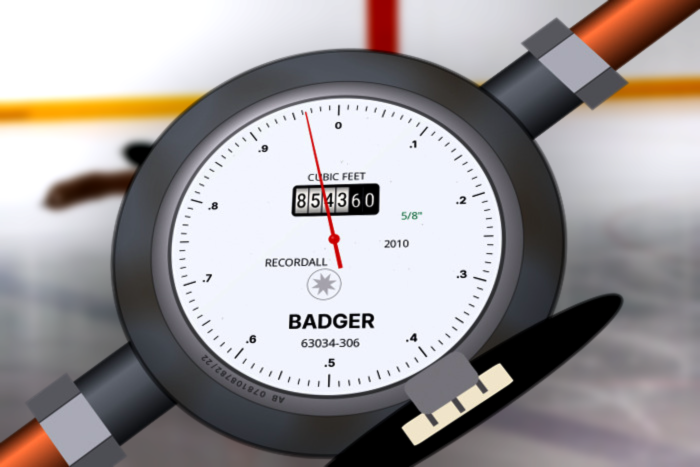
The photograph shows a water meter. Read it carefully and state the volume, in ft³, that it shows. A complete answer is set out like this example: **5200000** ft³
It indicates **854359.96** ft³
